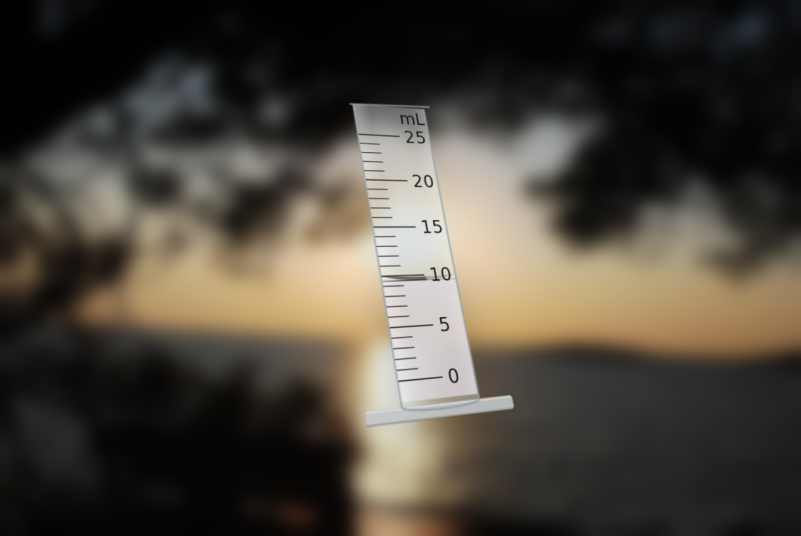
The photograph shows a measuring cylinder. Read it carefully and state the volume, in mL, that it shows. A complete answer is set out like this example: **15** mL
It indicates **9.5** mL
